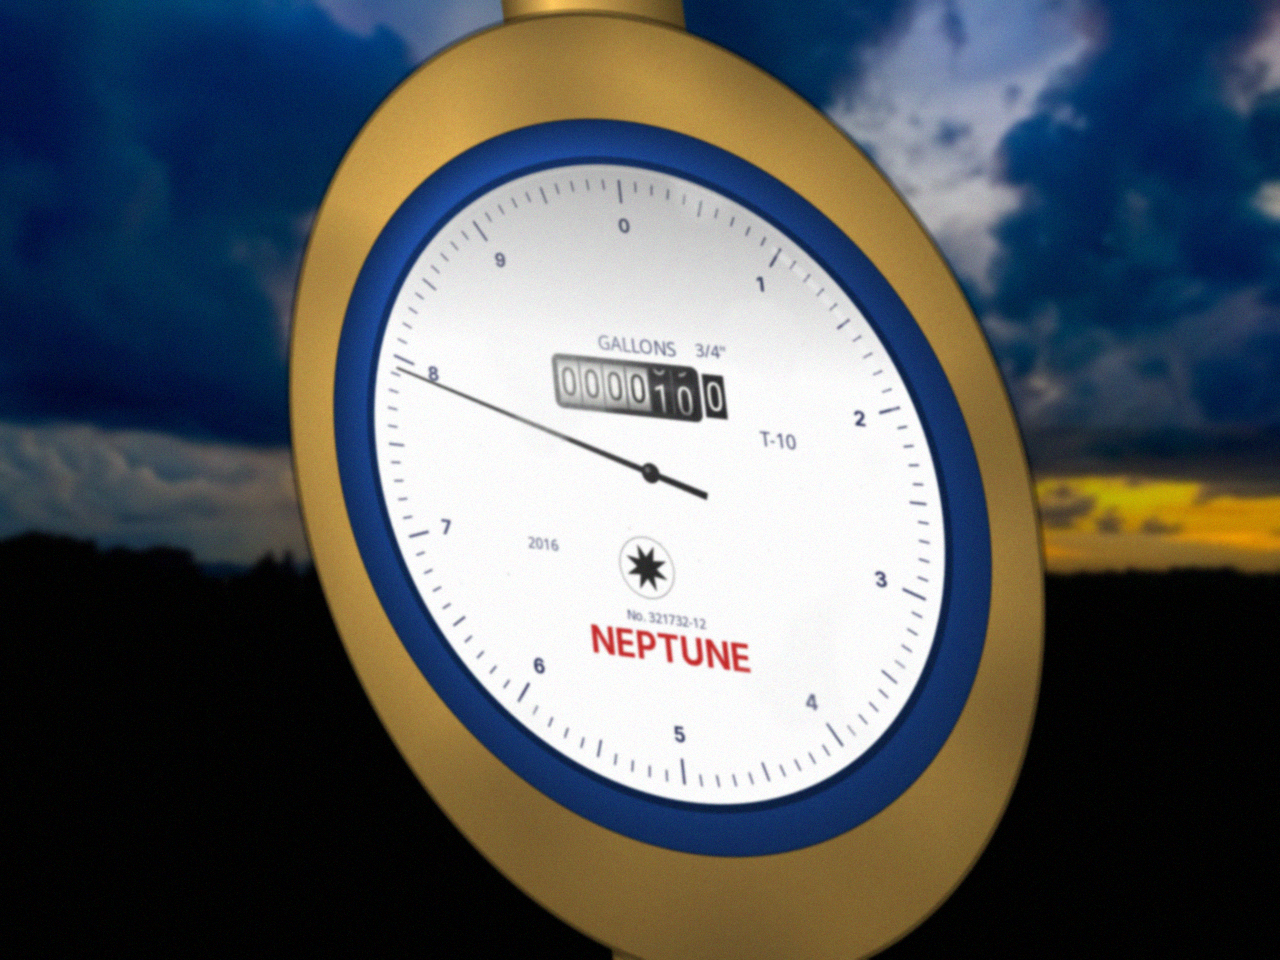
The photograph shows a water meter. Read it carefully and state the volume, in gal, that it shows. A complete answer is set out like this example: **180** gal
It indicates **97.9** gal
